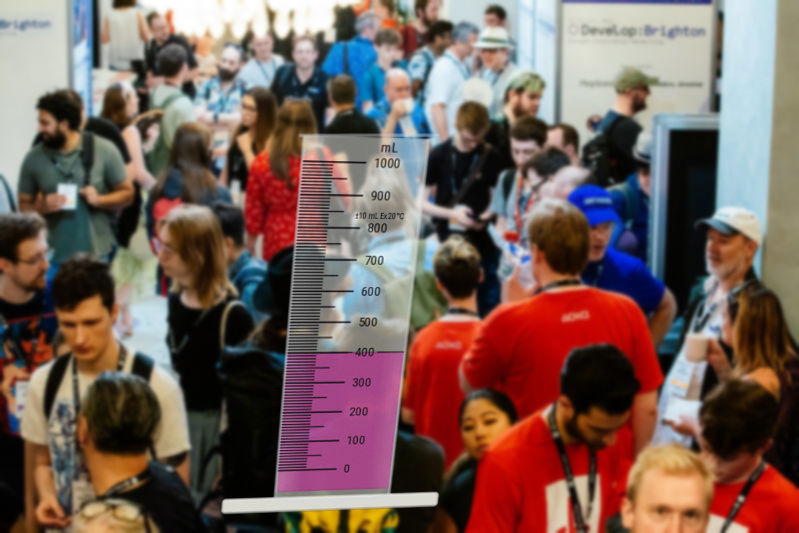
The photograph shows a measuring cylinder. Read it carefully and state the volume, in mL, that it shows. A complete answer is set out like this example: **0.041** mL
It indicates **400** mL
